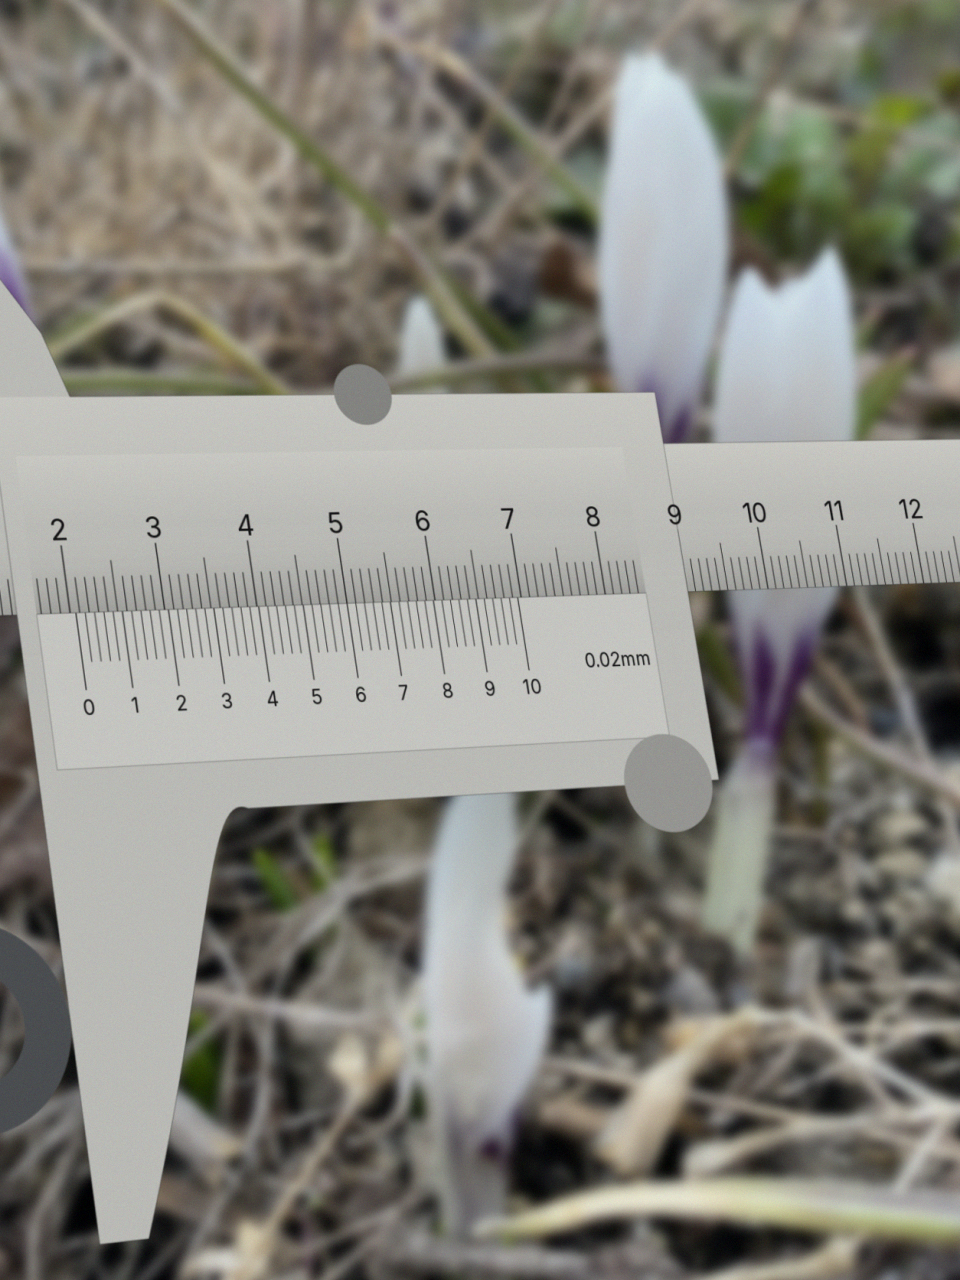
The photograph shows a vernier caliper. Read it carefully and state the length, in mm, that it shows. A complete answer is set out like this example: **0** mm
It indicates **20.6** mm
